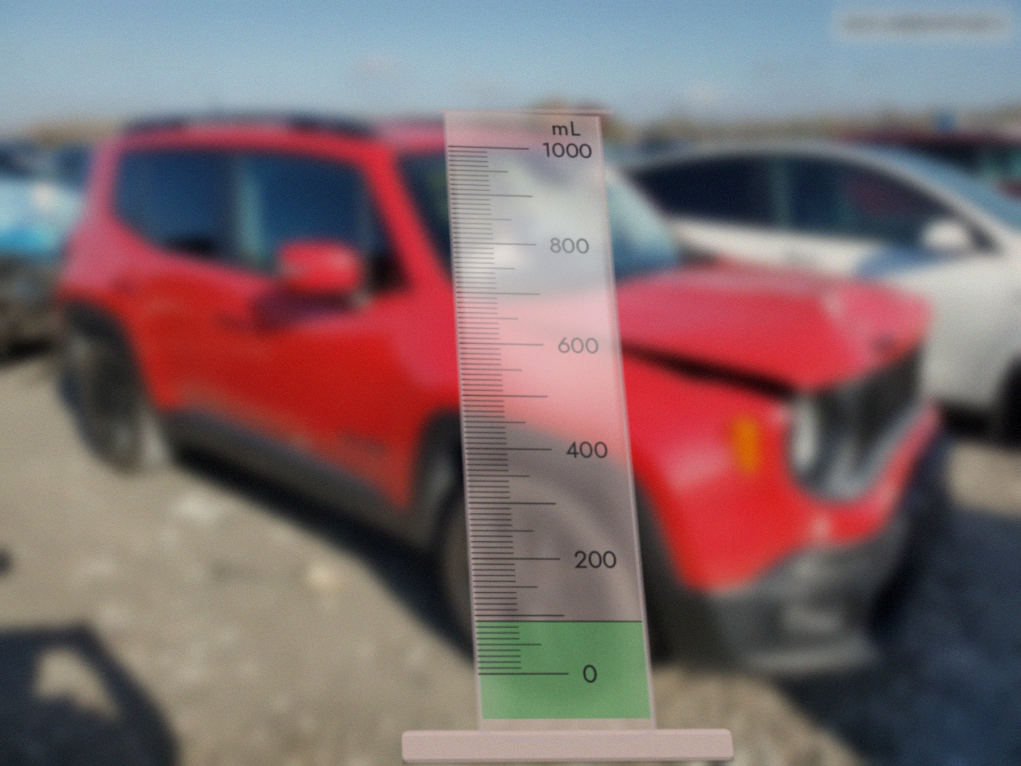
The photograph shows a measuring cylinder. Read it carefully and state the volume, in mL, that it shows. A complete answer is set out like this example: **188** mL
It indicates **90** mL
